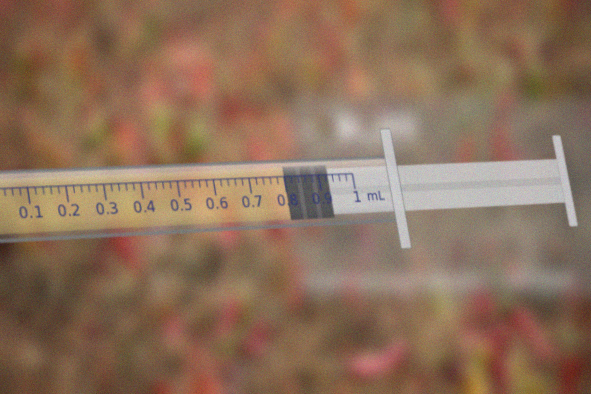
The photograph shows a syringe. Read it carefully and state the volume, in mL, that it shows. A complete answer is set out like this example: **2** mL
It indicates **0.8** mL
